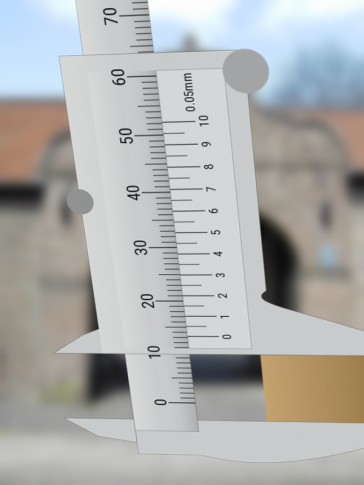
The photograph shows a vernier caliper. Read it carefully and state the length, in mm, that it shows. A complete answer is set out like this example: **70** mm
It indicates **13.2** mm
